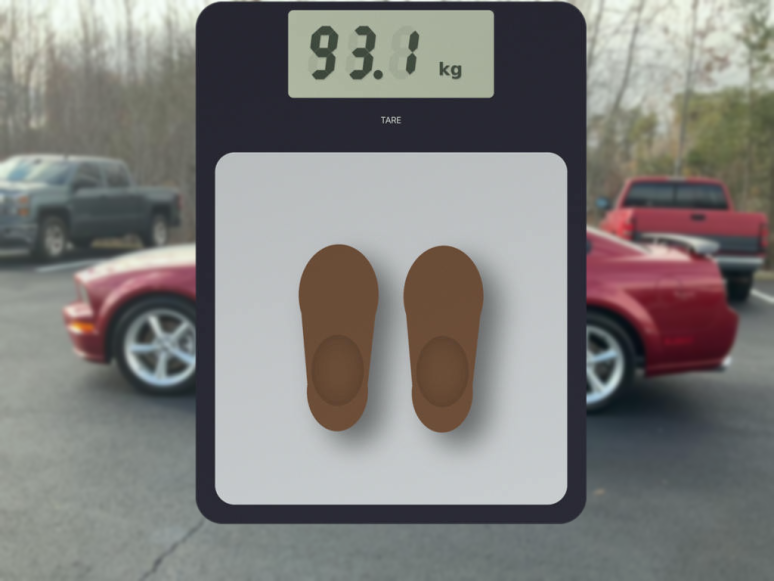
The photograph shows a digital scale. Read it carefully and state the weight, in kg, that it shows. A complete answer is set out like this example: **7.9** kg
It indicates **93.1** kg
